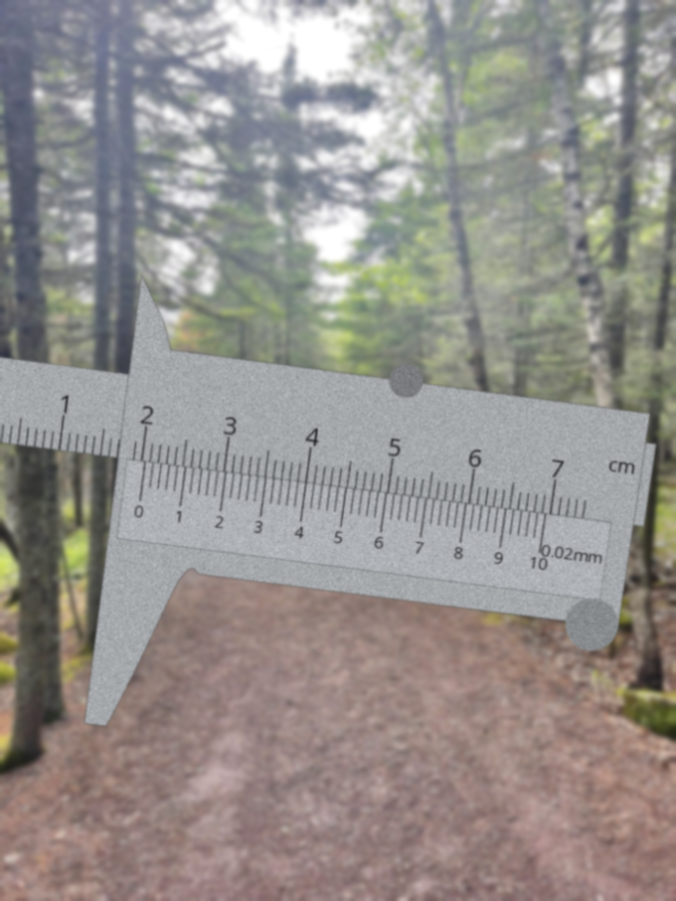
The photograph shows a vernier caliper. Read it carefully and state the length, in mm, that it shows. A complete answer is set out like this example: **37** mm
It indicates **20.4** mm
